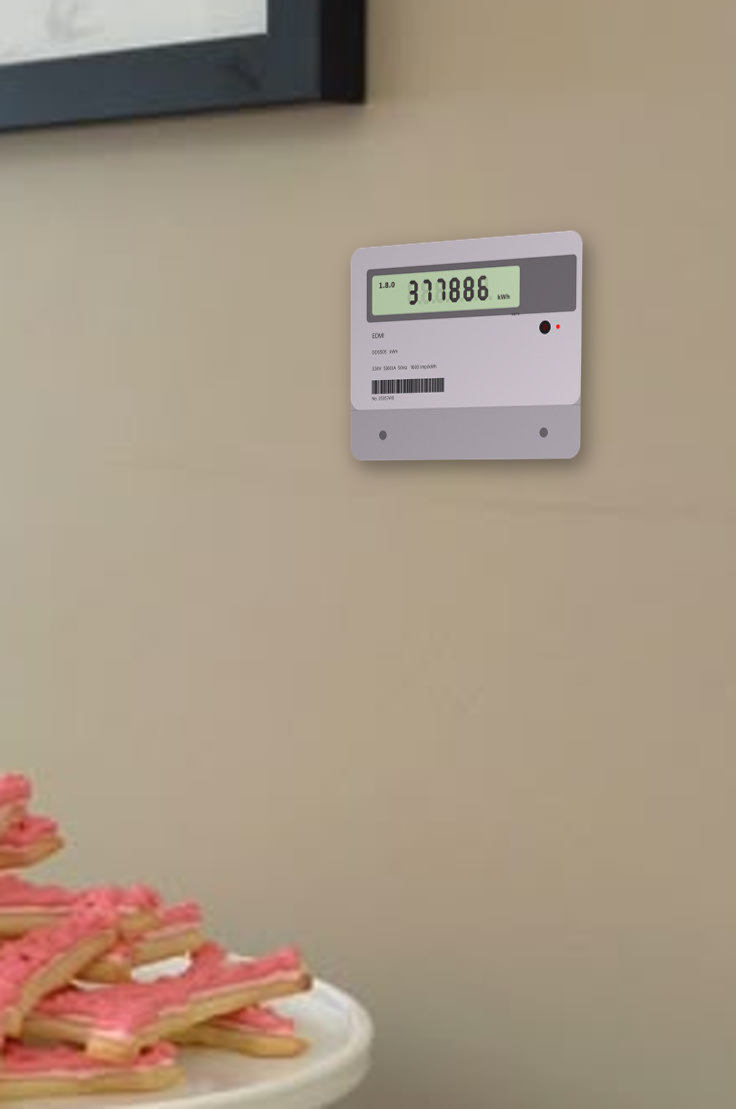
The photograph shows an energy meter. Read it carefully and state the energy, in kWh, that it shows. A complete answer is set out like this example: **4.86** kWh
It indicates **377886** kWh
